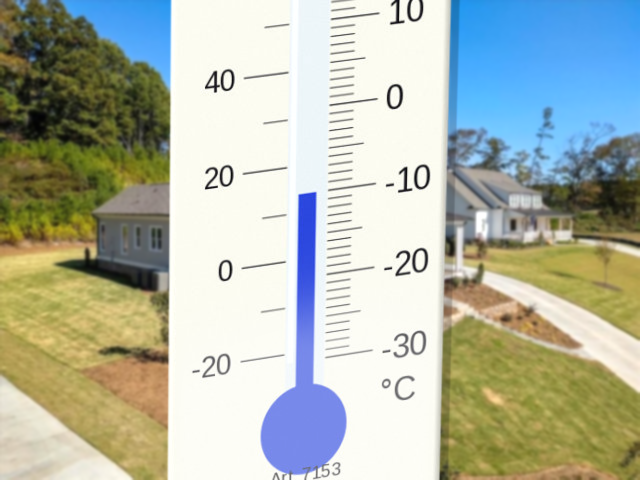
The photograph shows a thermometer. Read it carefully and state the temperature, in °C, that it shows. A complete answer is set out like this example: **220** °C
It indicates **-10** °C
